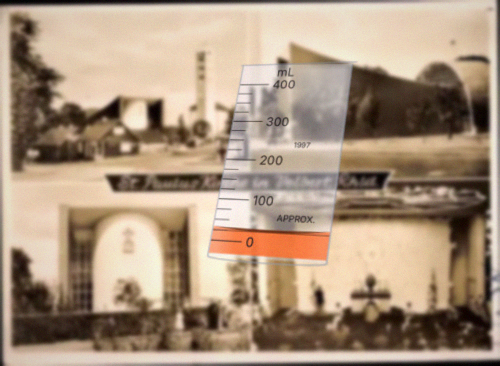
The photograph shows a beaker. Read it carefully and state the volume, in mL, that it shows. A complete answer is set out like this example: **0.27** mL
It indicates **25** mL
